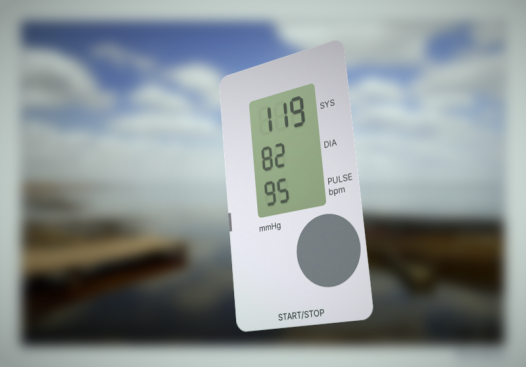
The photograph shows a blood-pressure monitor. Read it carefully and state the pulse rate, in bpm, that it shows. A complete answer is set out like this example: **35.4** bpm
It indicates **95** bpm
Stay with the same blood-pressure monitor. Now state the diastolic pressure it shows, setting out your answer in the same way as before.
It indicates **82** mmHg
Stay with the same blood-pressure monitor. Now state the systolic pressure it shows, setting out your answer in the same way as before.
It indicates **119** mmHg
